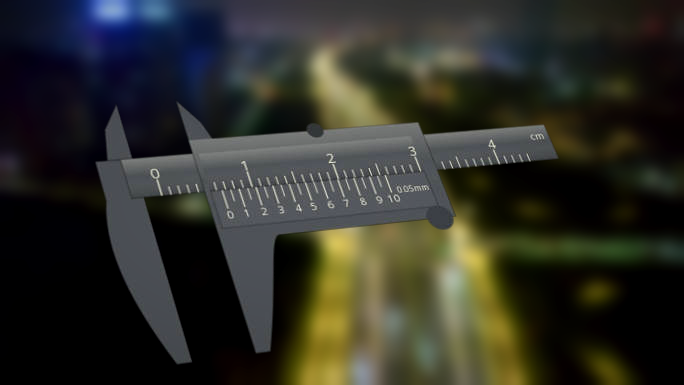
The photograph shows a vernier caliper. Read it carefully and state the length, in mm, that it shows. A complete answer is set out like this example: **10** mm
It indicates **6.6** mm
